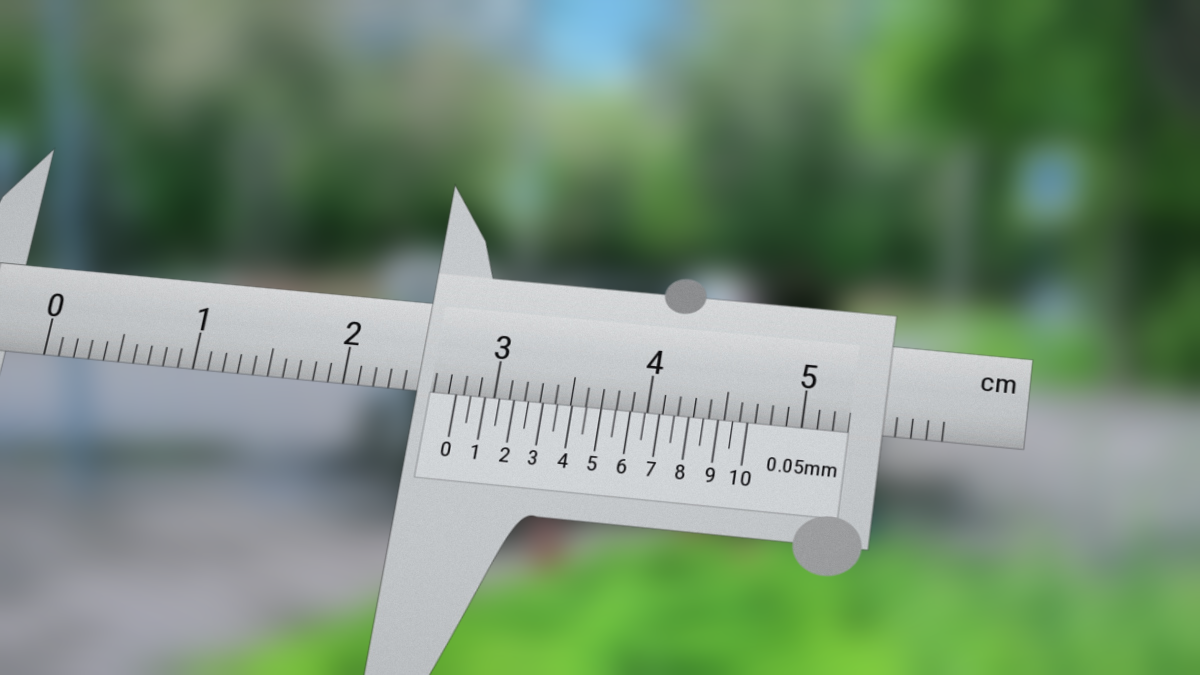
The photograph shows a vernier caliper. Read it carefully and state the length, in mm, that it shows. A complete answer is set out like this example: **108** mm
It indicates **27.5** mm
